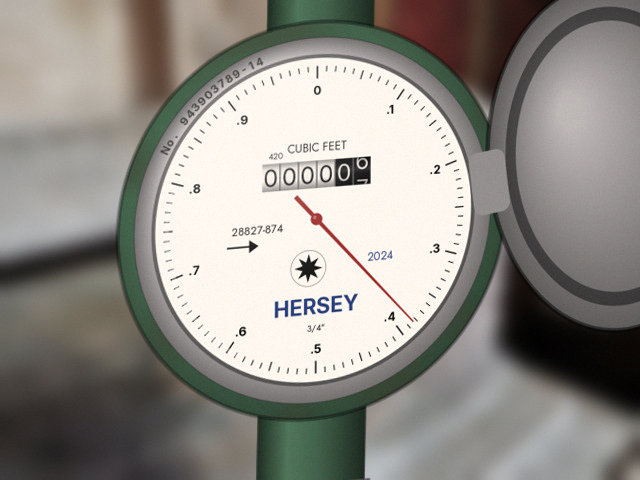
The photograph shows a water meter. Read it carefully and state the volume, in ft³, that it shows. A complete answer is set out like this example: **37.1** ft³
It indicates **6.38** ft³
